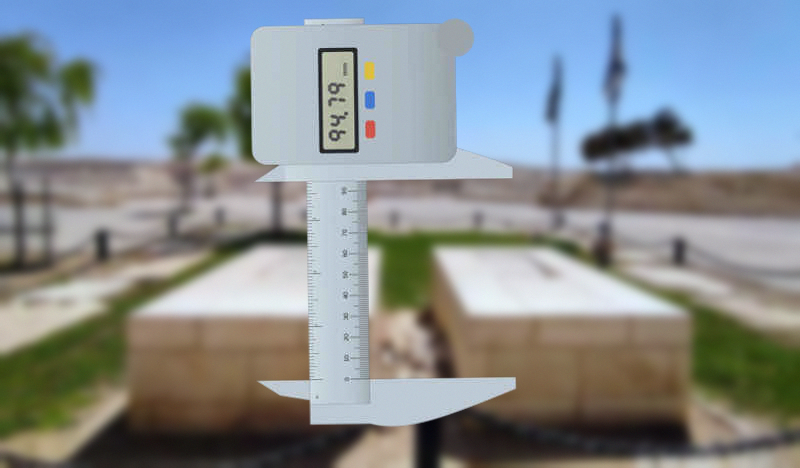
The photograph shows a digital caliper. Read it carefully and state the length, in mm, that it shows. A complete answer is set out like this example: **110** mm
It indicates **94.79** mm
